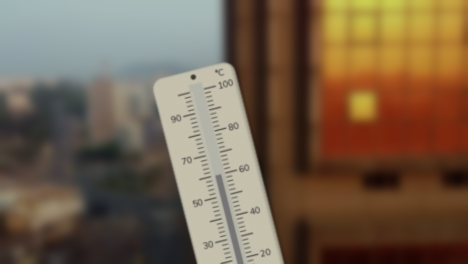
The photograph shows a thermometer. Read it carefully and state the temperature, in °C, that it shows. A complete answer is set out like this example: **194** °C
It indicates **60** °C
